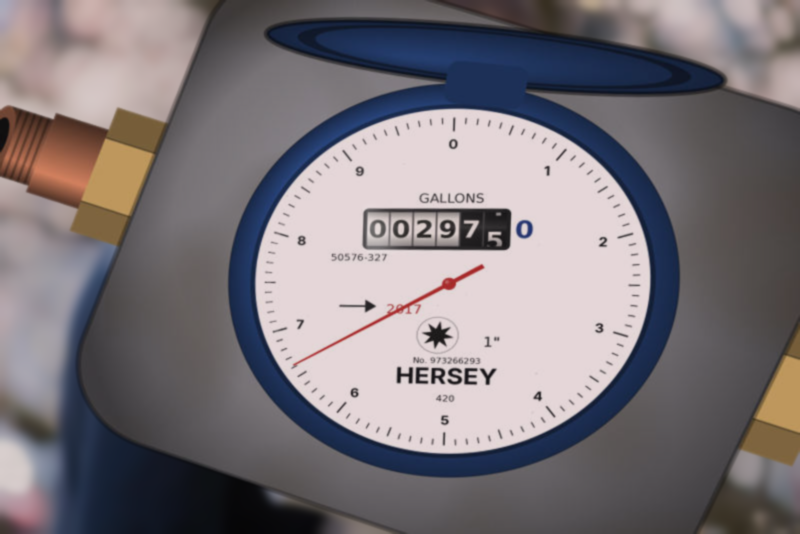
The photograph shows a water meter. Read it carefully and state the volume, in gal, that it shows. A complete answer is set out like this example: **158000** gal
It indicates **29746.6** gal
